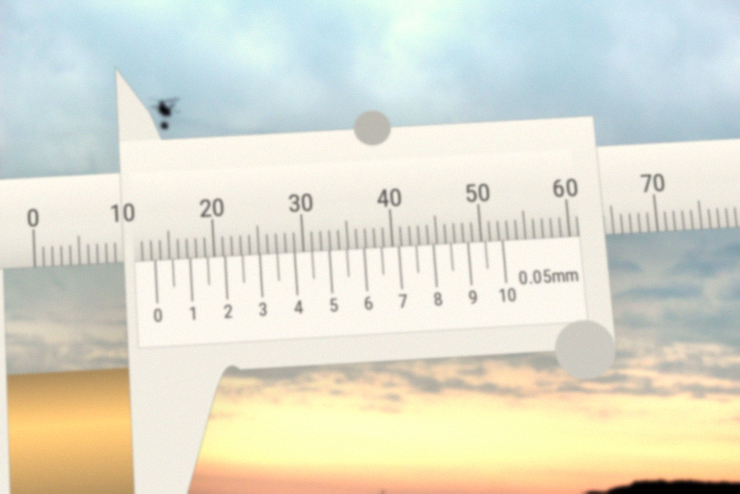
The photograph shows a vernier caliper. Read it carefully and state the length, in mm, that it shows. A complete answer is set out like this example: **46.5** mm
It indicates **13.4** mm
